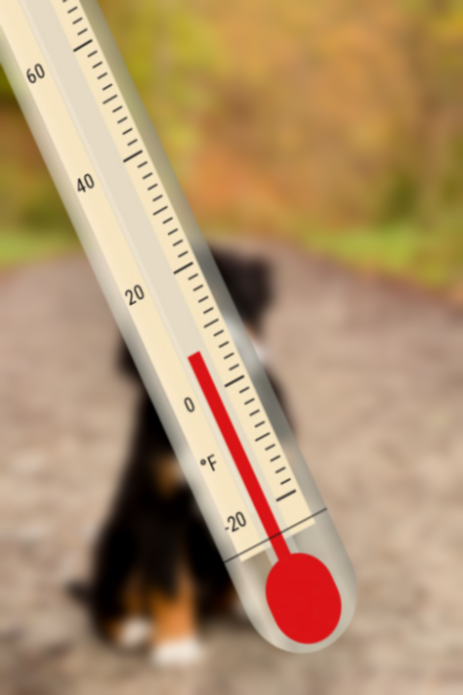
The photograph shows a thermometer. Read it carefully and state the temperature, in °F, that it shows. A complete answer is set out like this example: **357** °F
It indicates **7** °F
